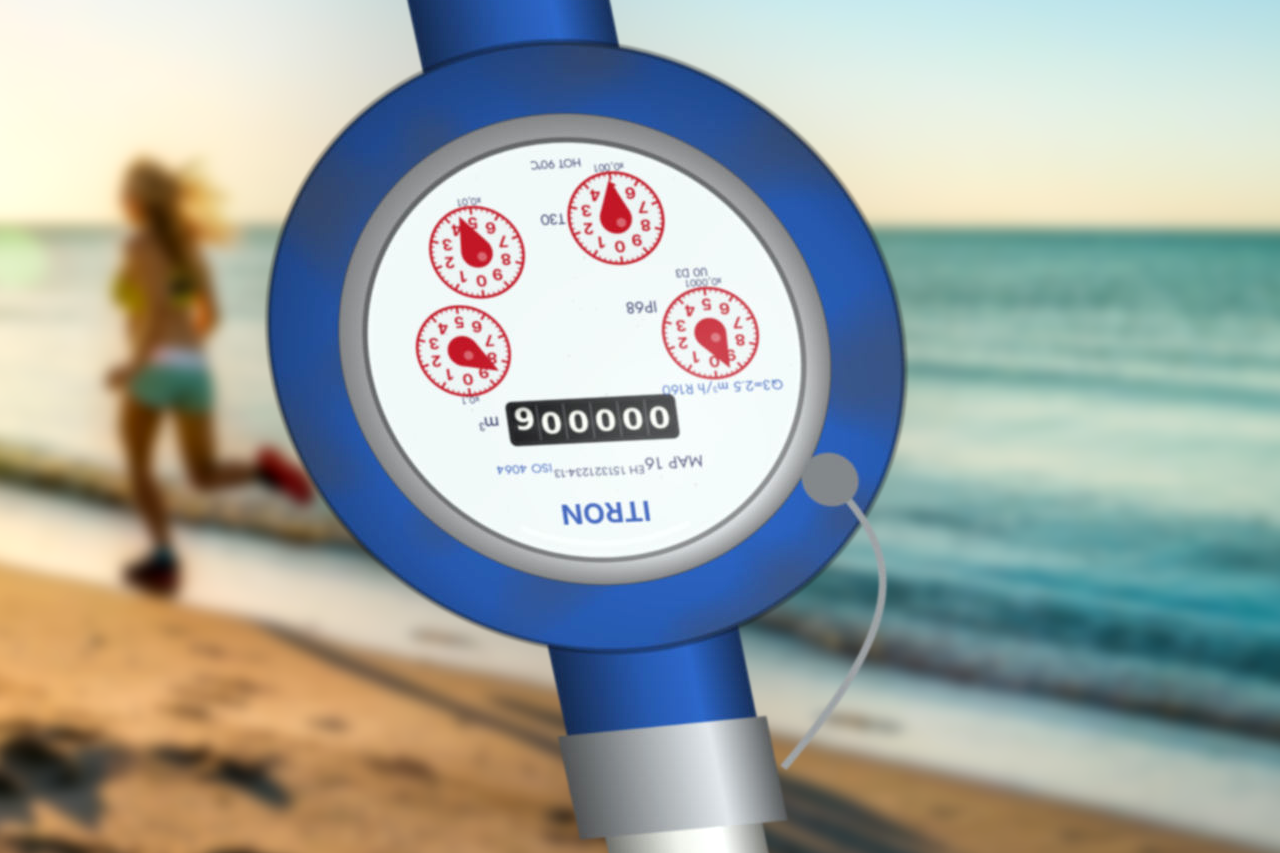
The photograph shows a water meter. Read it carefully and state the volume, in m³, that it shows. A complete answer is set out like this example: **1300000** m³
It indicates **5.8449** m³
